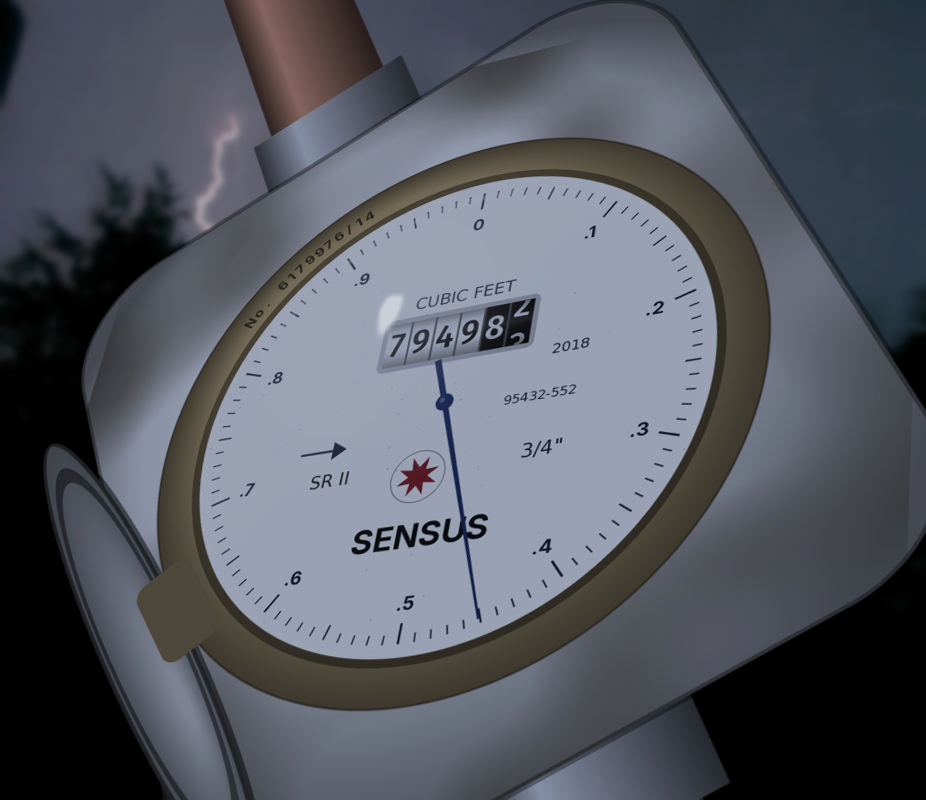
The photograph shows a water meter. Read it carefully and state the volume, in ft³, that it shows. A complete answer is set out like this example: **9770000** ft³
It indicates **794982.45** ft³
